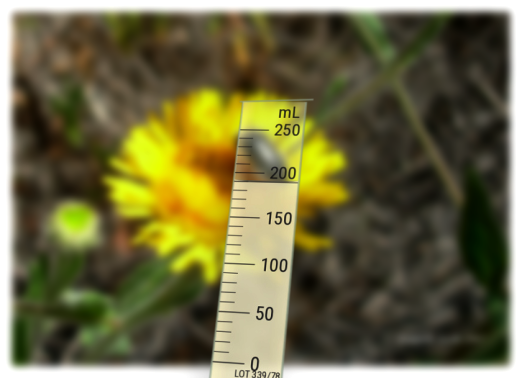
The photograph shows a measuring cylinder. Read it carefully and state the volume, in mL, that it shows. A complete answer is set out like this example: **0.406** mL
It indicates **190** mL
